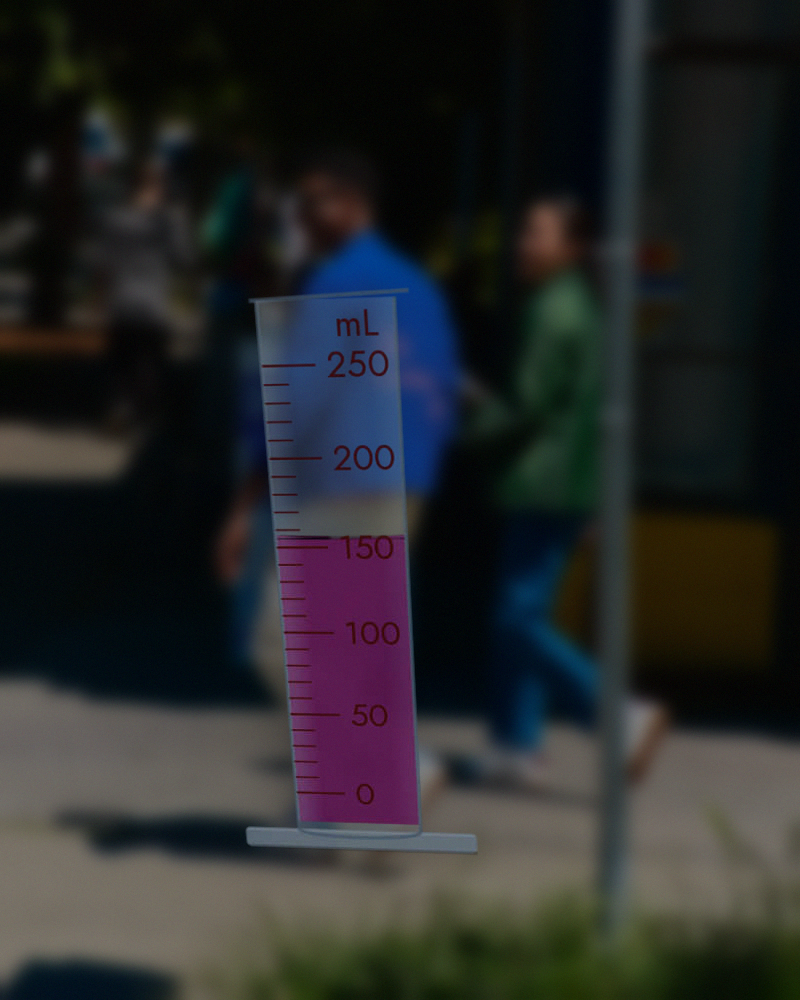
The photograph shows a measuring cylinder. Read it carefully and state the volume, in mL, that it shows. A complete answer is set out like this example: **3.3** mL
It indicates **155** mL
